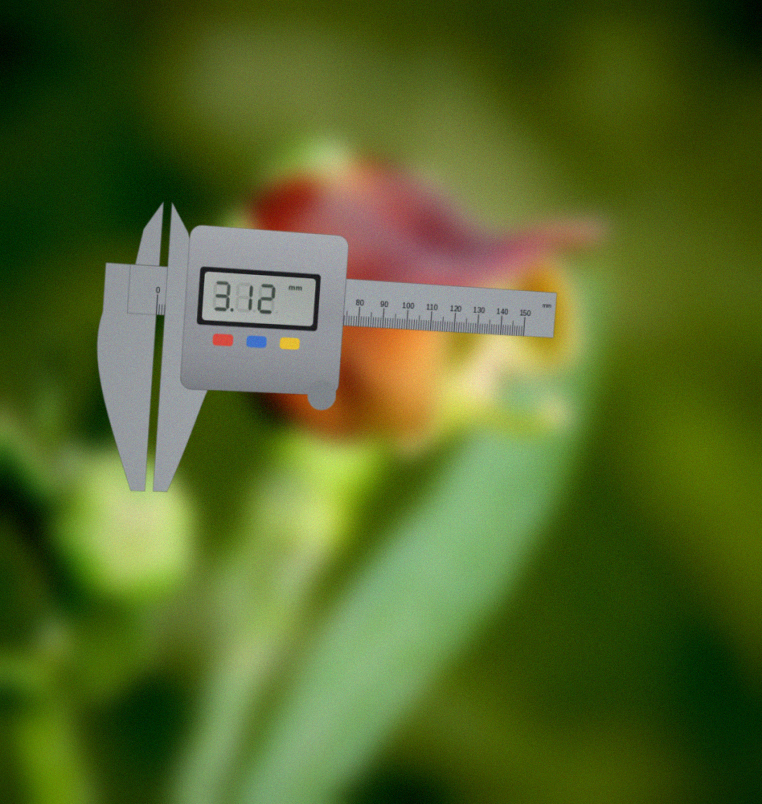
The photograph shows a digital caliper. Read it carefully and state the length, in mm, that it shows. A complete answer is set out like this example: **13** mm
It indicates **3.12** mm
